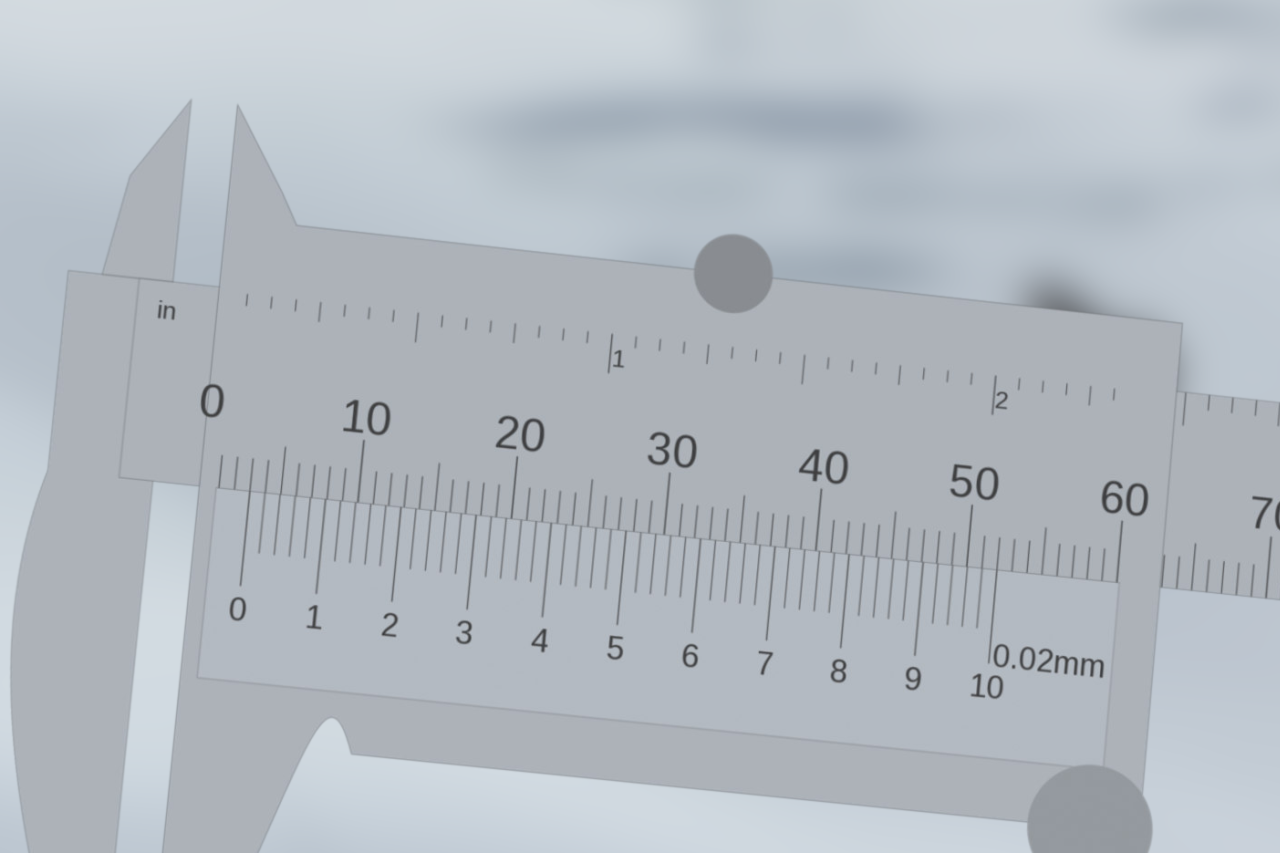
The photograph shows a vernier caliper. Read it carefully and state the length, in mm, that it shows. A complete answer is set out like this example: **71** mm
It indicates **3.0** mm
